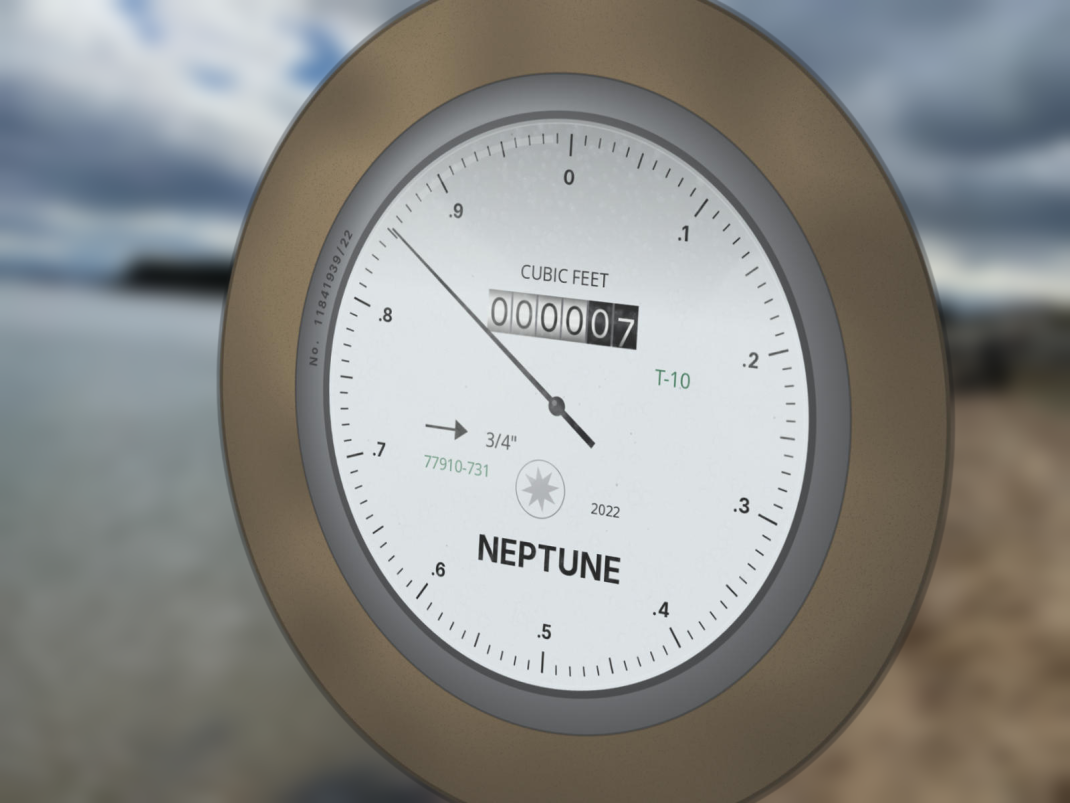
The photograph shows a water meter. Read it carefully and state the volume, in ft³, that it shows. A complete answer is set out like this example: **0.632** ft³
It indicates **6.85** ft³
